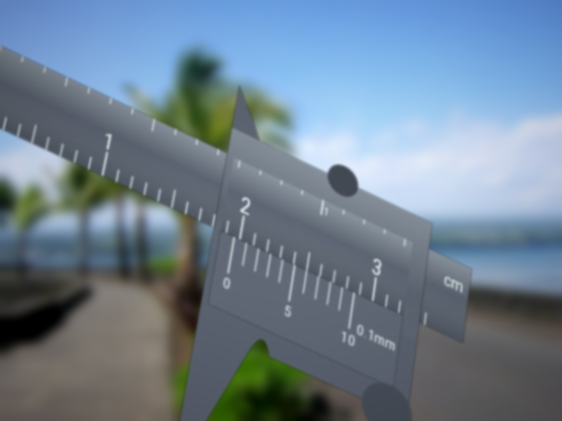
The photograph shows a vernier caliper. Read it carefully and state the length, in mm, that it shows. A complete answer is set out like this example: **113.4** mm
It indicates **19.6** mm
